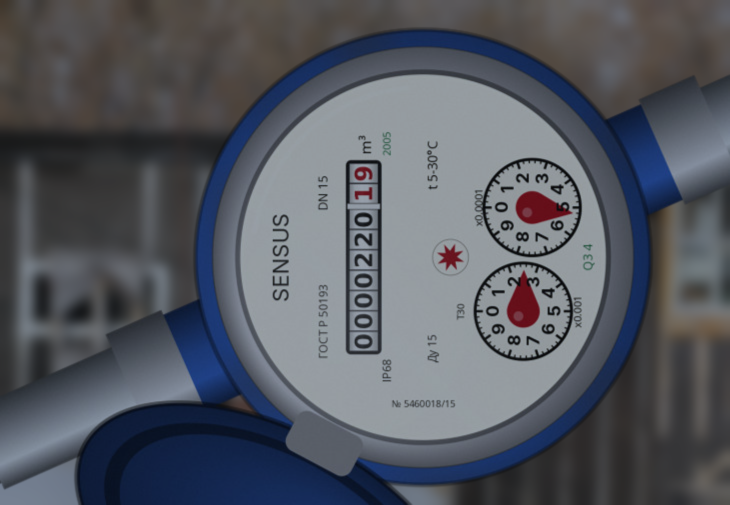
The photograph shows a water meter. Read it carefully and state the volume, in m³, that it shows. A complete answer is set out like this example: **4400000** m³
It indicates **220.1925** m³
